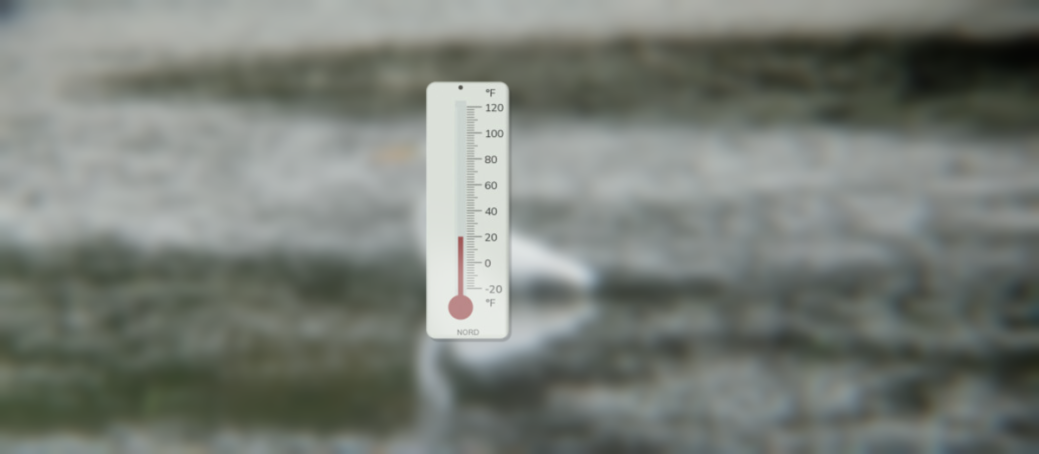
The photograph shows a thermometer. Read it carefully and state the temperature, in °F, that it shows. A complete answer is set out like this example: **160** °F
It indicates **20** °F
